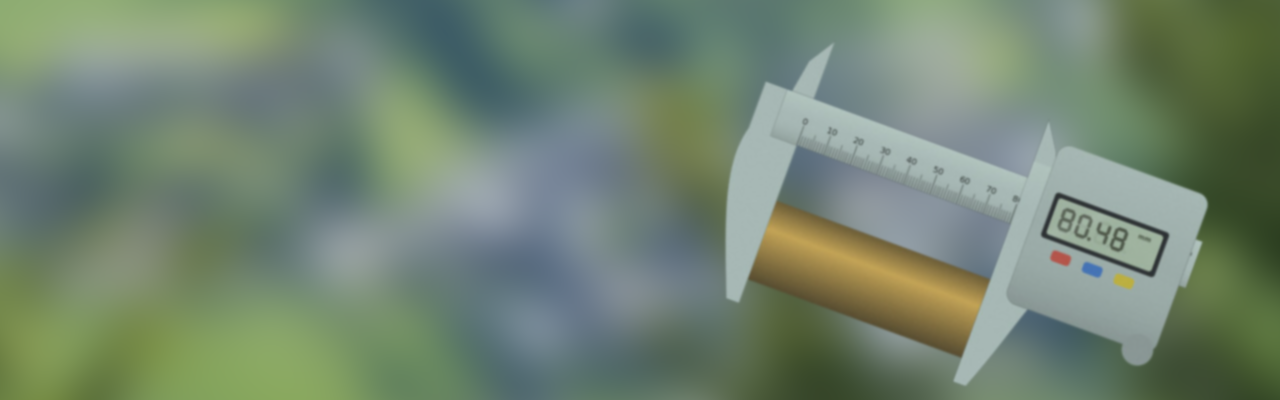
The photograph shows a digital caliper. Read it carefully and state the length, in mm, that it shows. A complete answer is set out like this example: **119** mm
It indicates **80.48** mm
